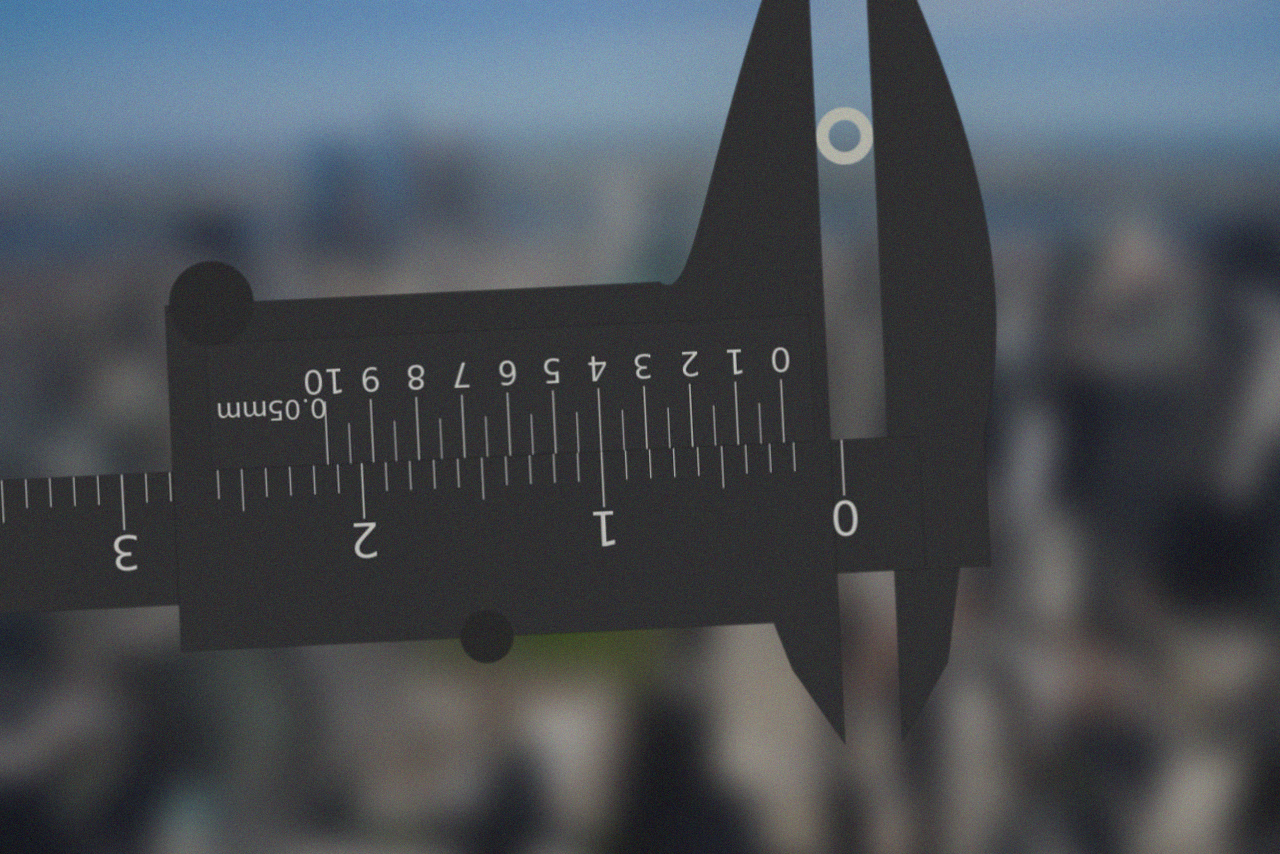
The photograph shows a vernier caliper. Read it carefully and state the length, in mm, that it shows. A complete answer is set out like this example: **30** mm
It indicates **2.4** mm
